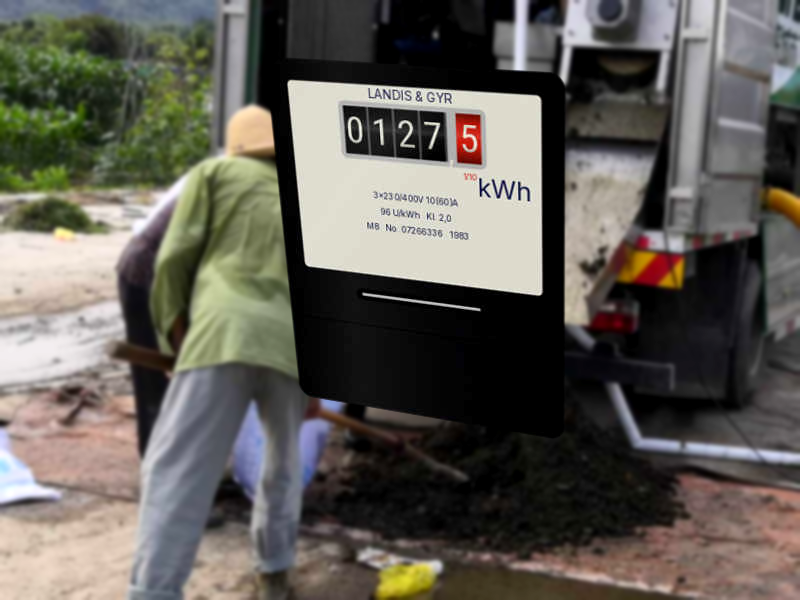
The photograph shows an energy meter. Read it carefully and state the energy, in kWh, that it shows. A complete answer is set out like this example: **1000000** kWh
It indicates **127.5** kWh
